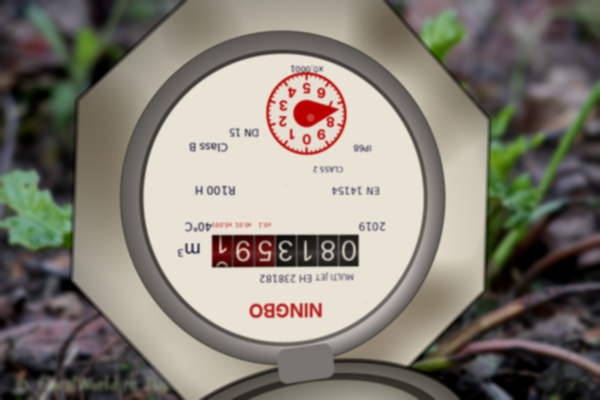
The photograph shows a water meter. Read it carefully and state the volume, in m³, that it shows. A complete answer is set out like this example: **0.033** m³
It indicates **813.5907** m³
